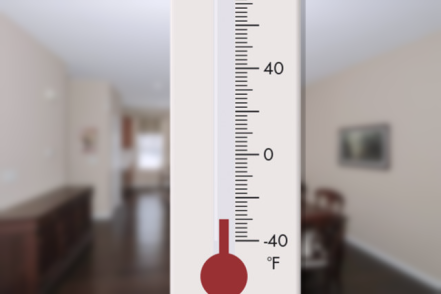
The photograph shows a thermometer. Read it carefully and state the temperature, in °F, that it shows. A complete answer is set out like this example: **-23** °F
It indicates **-30** °F
